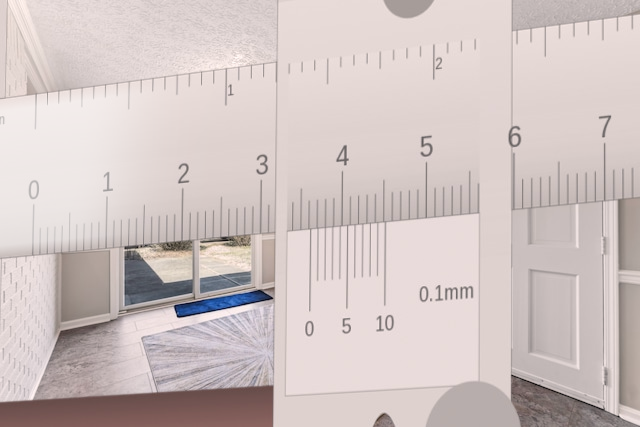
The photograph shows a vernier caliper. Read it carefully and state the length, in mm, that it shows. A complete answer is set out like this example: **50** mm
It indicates **36.2** mm
